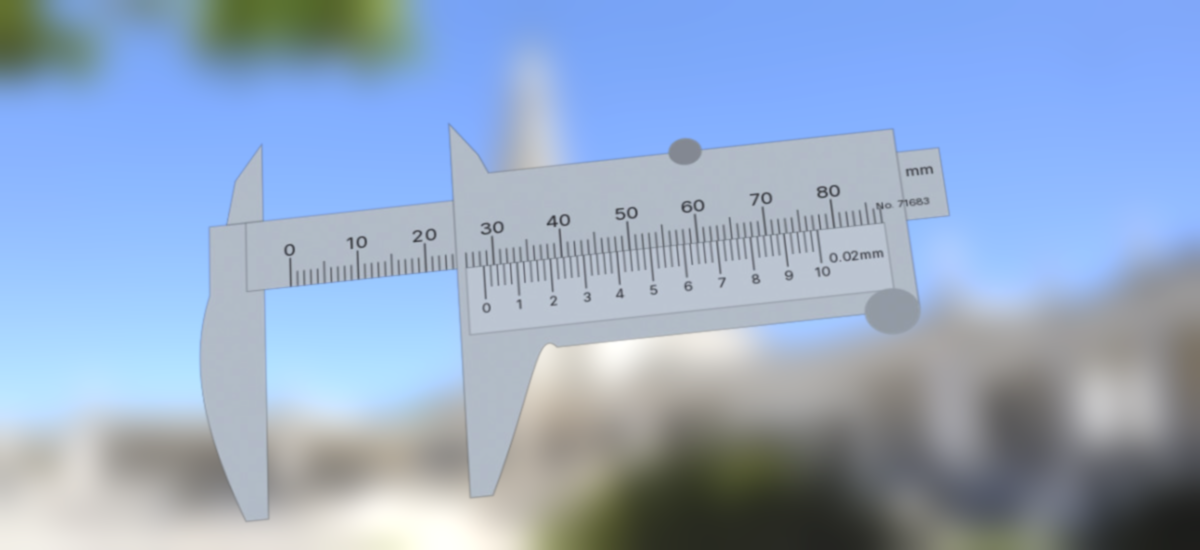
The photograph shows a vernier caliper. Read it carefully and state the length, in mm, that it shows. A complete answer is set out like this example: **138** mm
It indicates **28.5** mm
